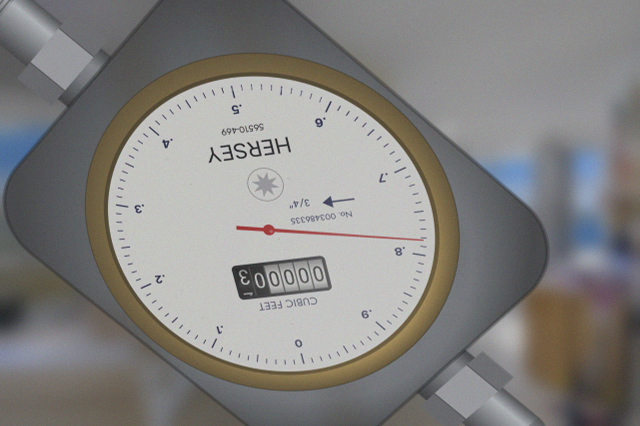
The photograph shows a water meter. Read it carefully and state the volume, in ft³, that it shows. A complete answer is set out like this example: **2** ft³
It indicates **2.78** ft³
